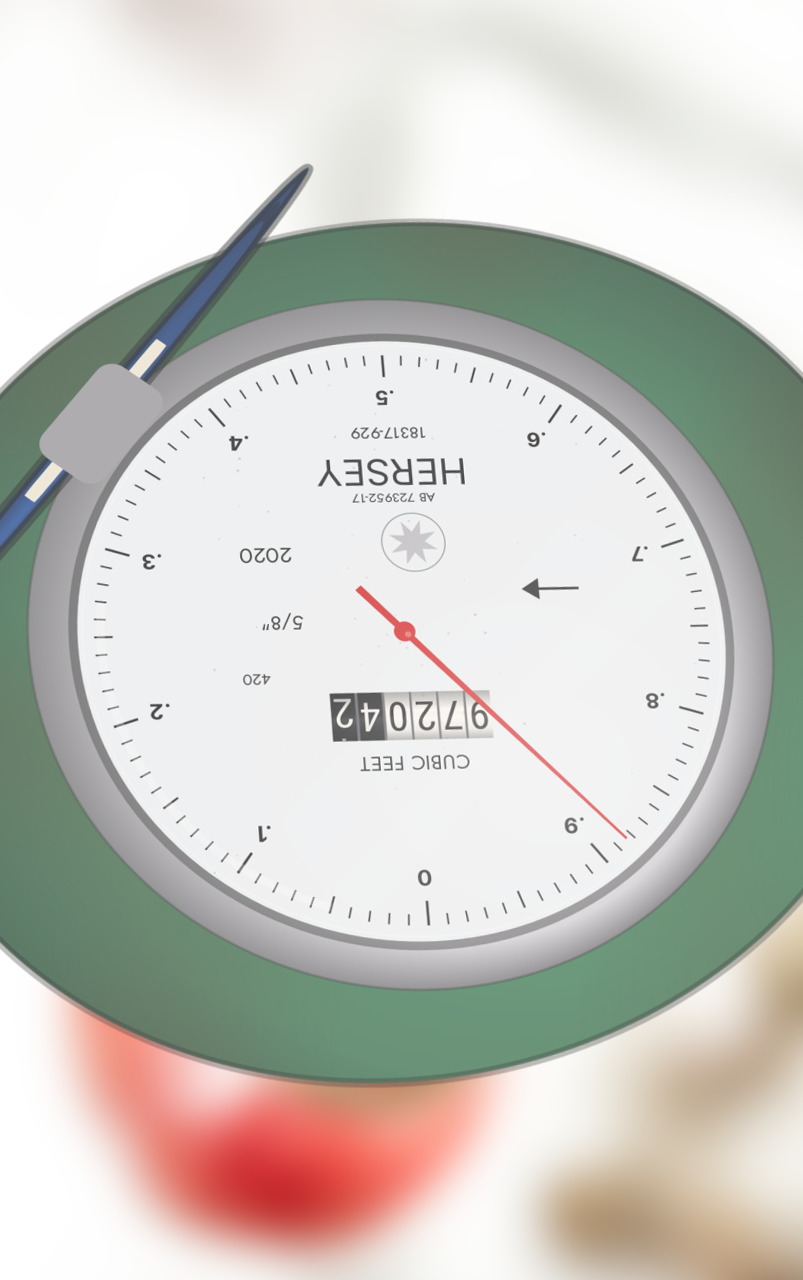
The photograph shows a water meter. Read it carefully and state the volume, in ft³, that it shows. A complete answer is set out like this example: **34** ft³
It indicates **972041.88** ft³
